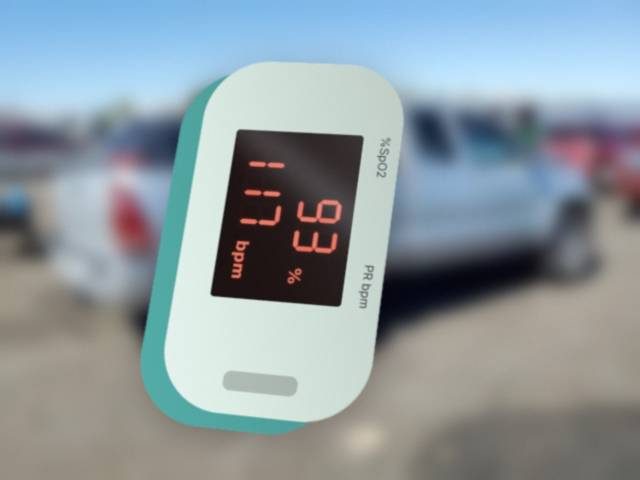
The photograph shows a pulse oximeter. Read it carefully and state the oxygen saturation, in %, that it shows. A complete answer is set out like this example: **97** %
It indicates **93** %
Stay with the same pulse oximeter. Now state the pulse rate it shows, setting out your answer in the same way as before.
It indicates **117** bpm
